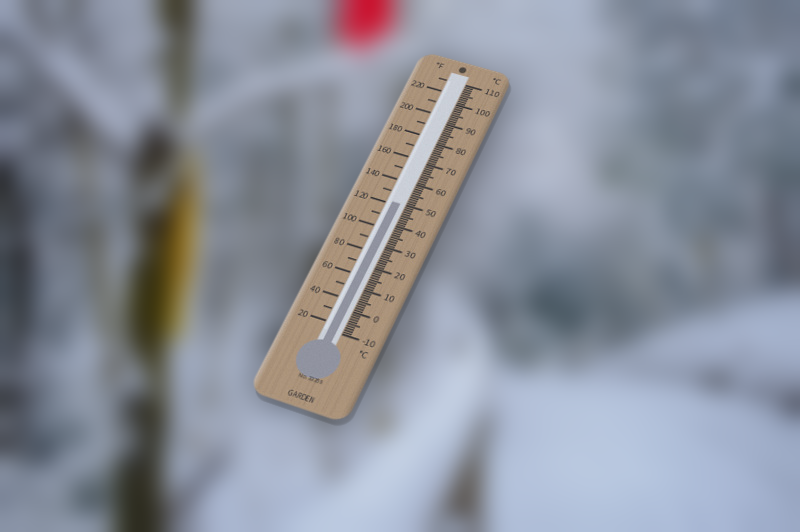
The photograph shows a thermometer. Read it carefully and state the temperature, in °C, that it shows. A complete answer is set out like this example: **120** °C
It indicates **50** °C
